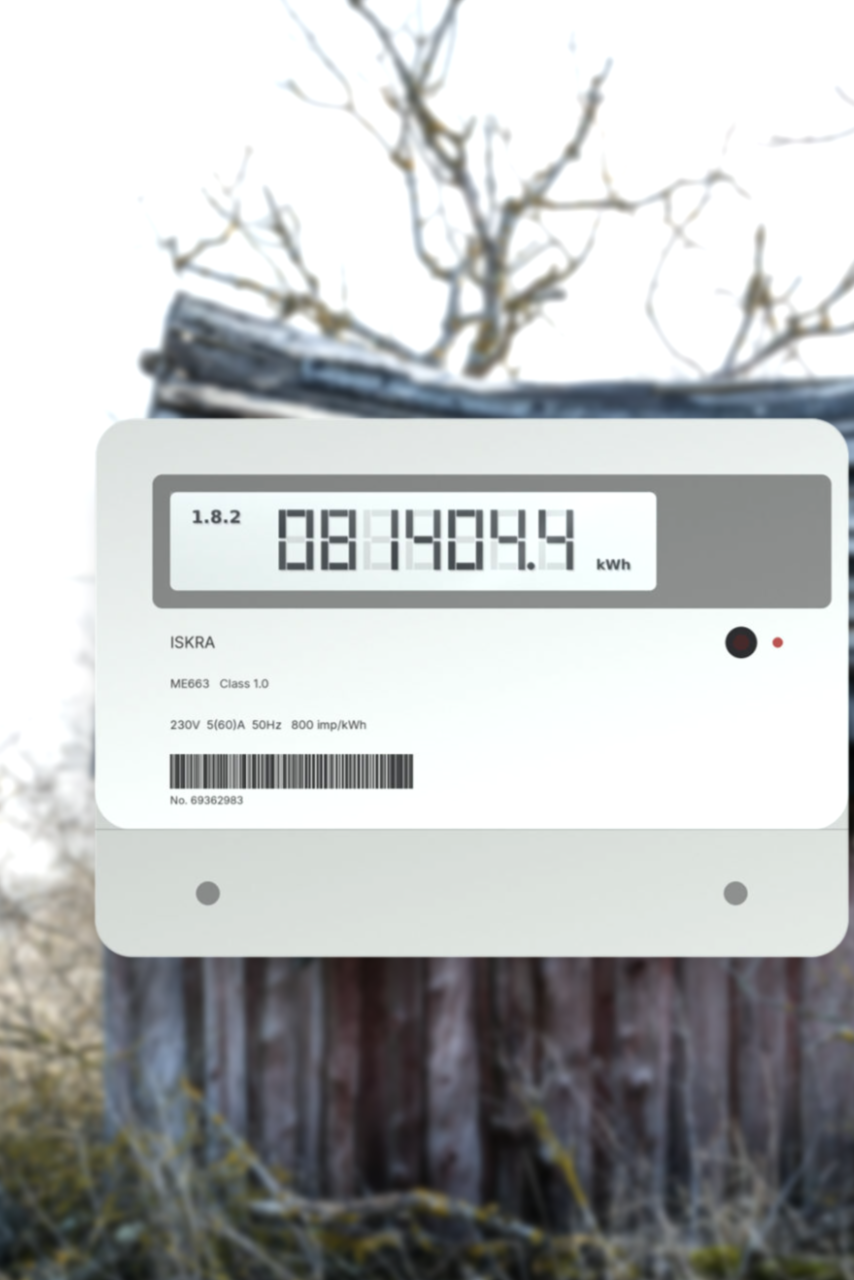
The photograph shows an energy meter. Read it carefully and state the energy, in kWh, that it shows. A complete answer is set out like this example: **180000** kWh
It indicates **81404.4** kWh
